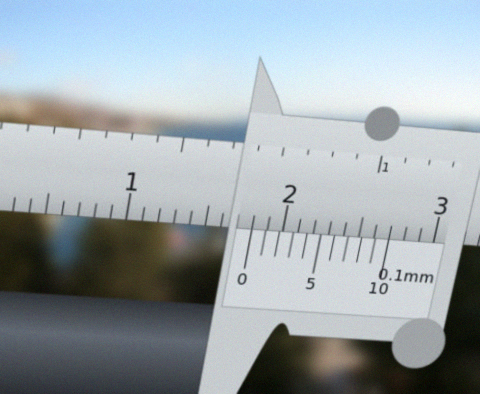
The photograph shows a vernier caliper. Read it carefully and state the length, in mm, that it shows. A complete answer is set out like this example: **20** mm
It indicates **18.0** mm
